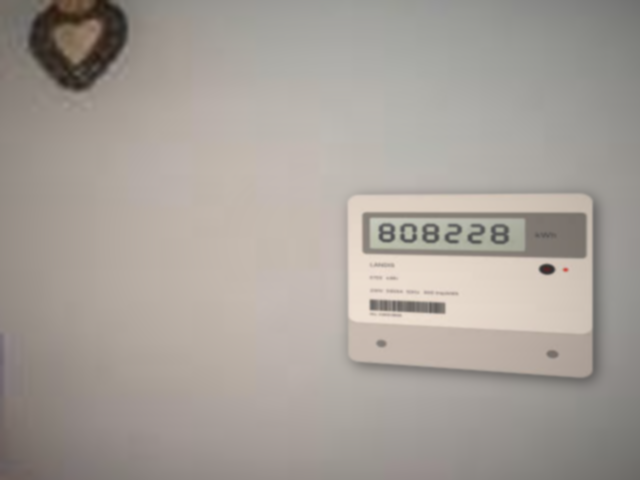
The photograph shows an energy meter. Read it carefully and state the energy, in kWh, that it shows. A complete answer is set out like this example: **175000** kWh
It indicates **808228** kWh
